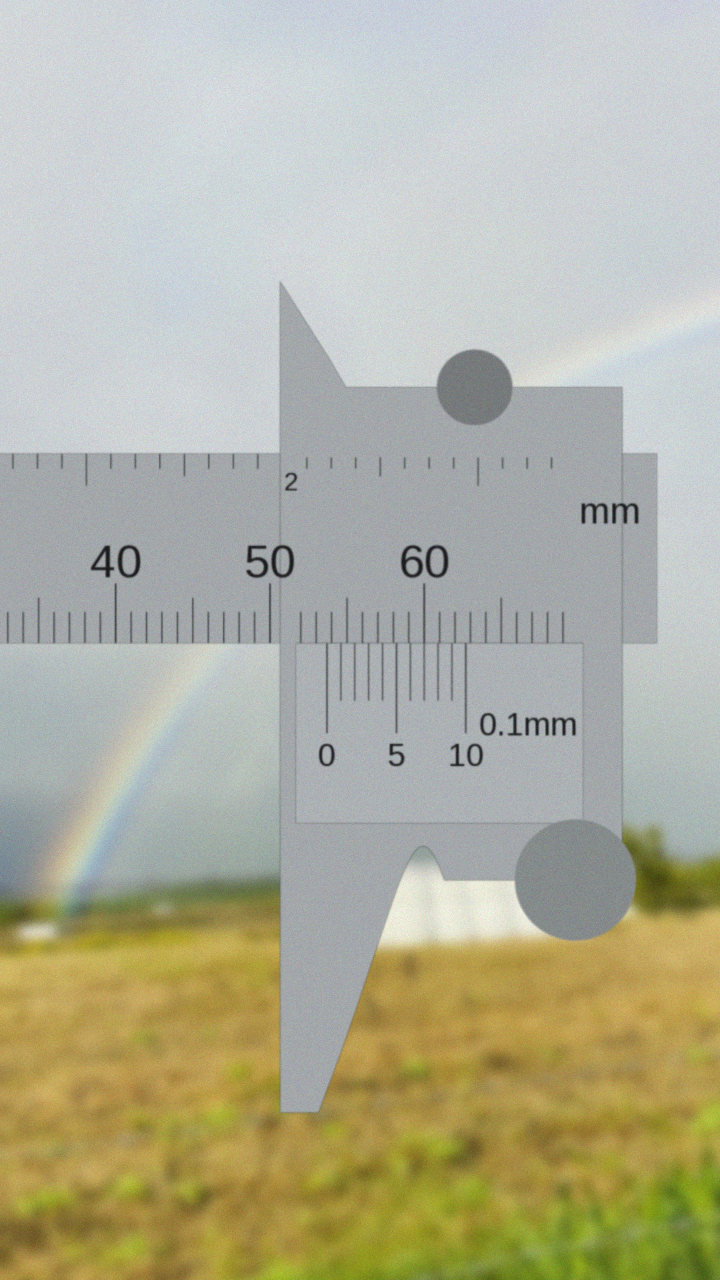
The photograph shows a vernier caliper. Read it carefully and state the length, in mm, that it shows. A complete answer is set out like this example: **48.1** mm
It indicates **53.7** mm
